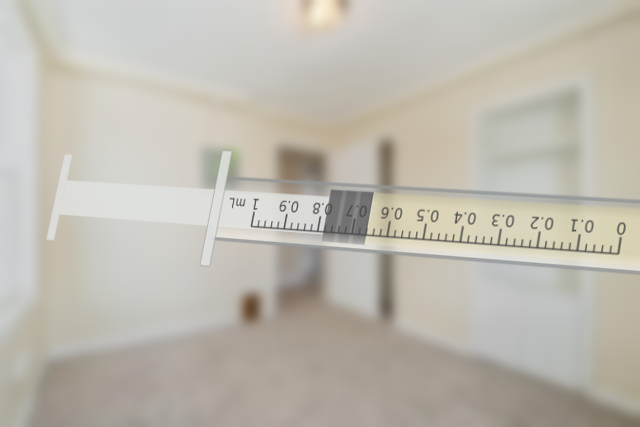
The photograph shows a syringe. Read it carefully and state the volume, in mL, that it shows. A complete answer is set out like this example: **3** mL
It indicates **0.66** mL
